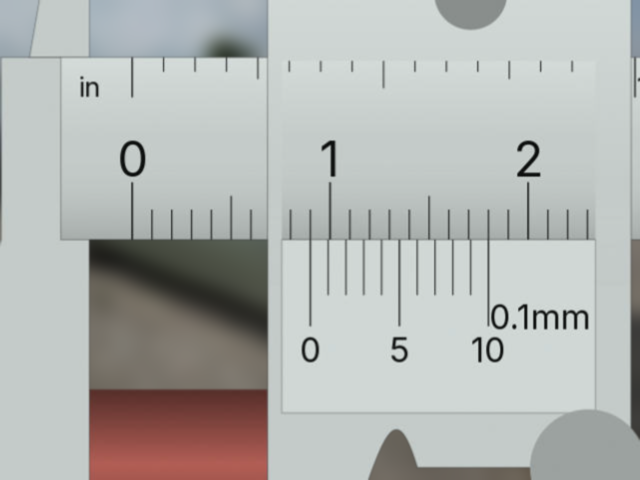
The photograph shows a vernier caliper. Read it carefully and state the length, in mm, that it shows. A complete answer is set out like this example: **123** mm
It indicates **9.0** mm
